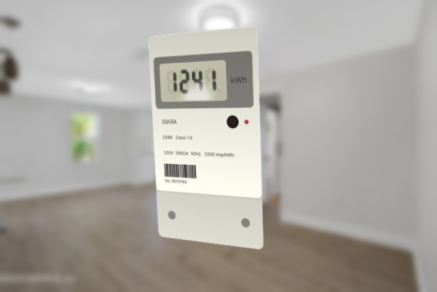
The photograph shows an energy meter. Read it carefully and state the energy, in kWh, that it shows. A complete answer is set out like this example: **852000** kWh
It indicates **1241** kWh
